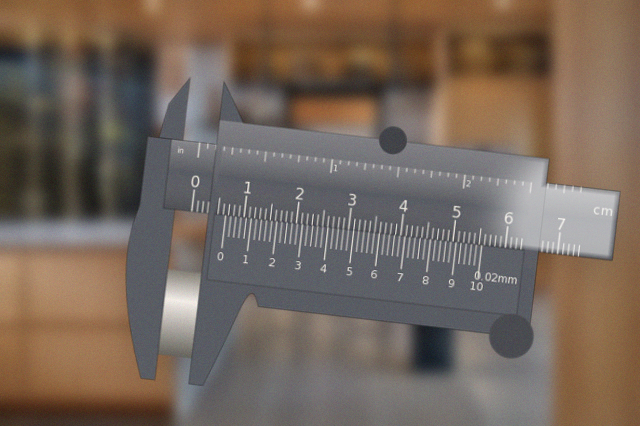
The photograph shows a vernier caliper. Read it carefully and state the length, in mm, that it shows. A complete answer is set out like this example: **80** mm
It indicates **6.5** mm
